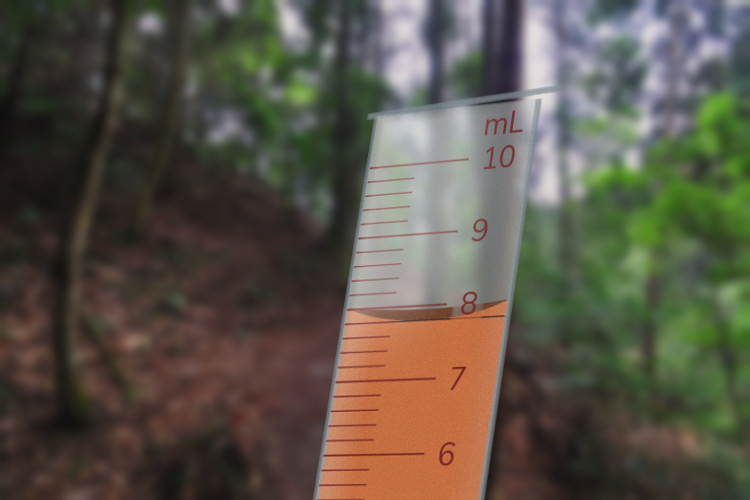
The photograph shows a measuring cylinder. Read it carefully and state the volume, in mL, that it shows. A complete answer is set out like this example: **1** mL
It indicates **7.8** mL
